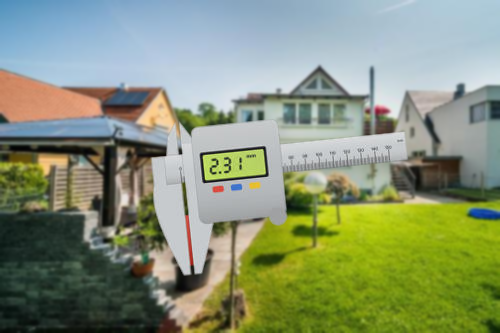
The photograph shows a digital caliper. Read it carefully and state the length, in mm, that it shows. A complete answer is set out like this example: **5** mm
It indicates **2.31** mm
